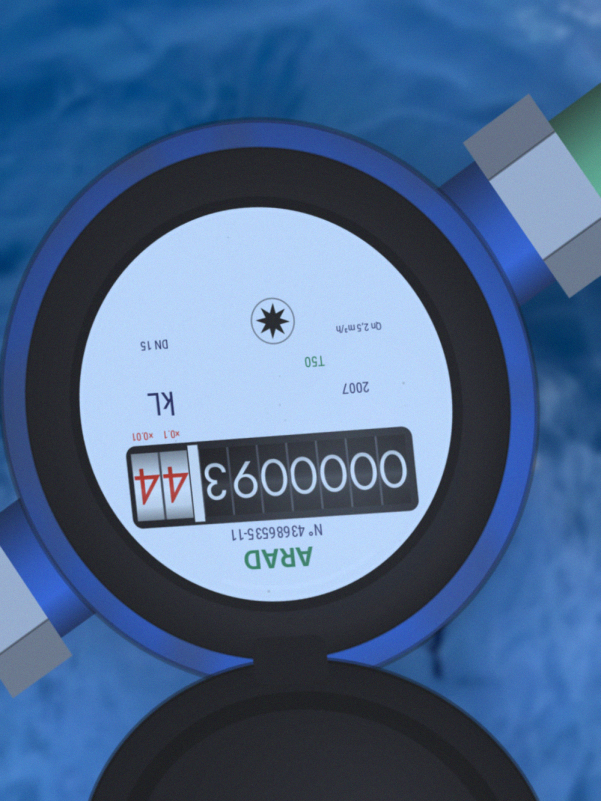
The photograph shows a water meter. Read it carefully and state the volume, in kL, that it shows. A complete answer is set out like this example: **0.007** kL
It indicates **93.44** kL
